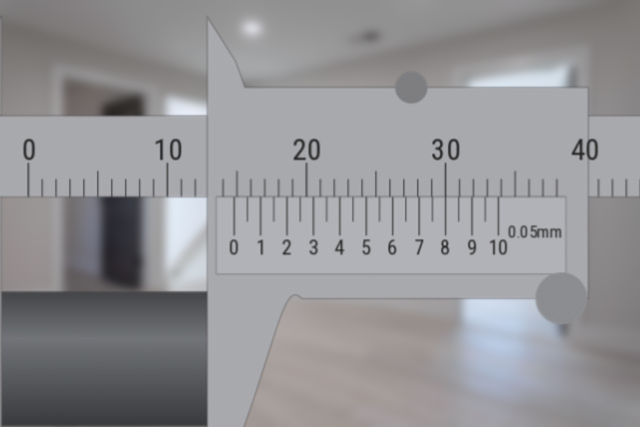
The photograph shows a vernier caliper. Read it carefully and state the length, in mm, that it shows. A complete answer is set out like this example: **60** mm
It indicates **14.8** mm
